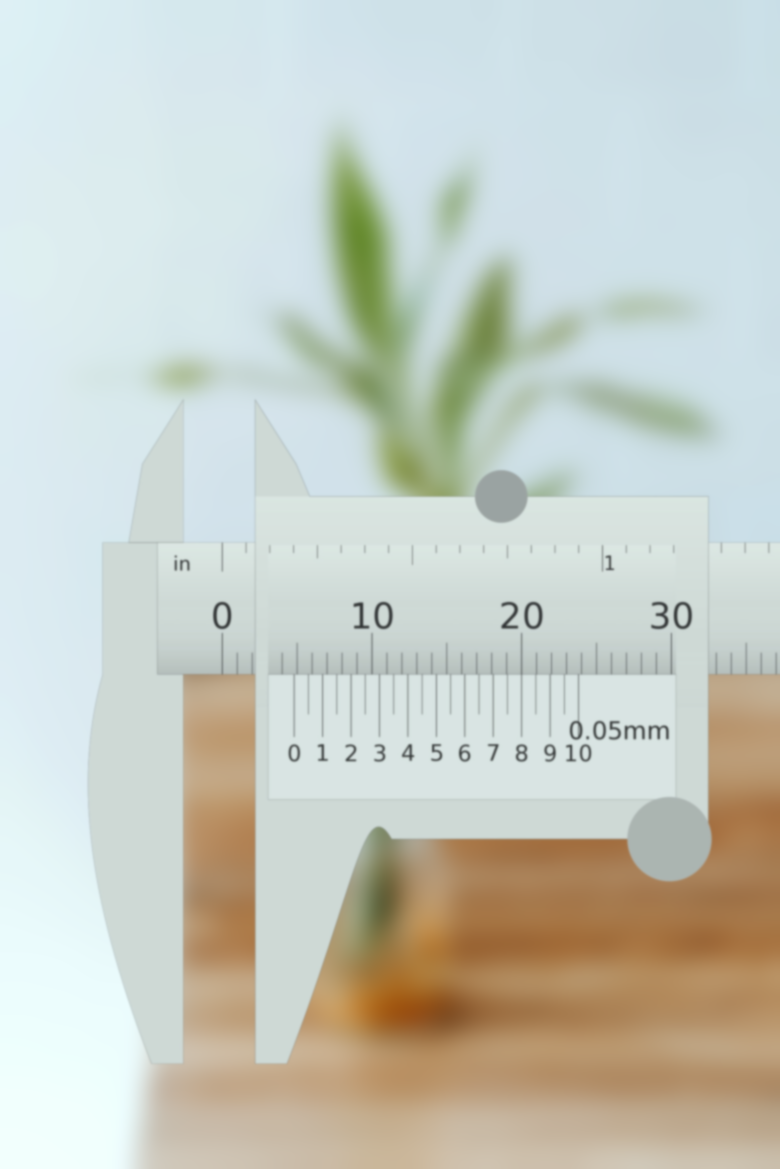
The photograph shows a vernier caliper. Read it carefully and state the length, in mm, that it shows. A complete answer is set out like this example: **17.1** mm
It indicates **4.8** mm
